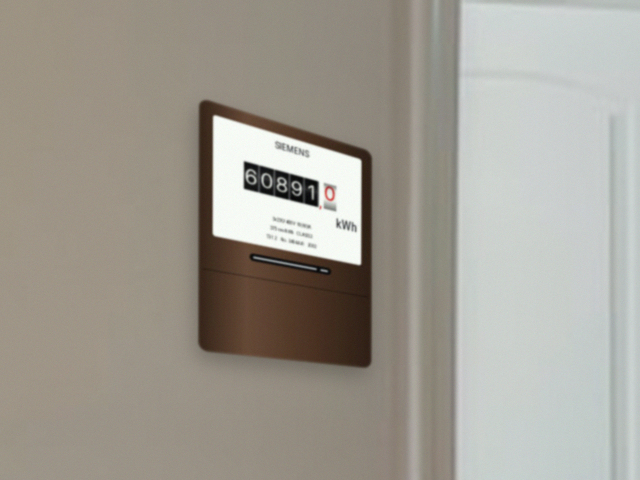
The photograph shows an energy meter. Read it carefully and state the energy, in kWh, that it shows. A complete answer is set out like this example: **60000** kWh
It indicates **60891.0** kWh
